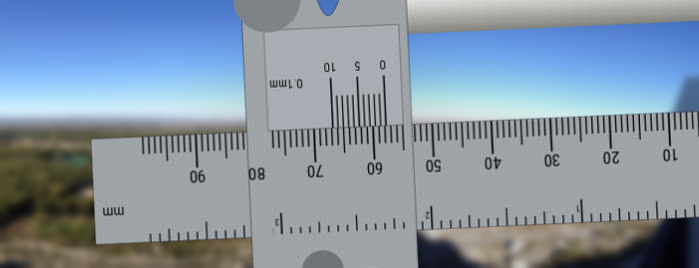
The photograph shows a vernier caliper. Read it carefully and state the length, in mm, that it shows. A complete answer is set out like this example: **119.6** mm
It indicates **57.8** mm
